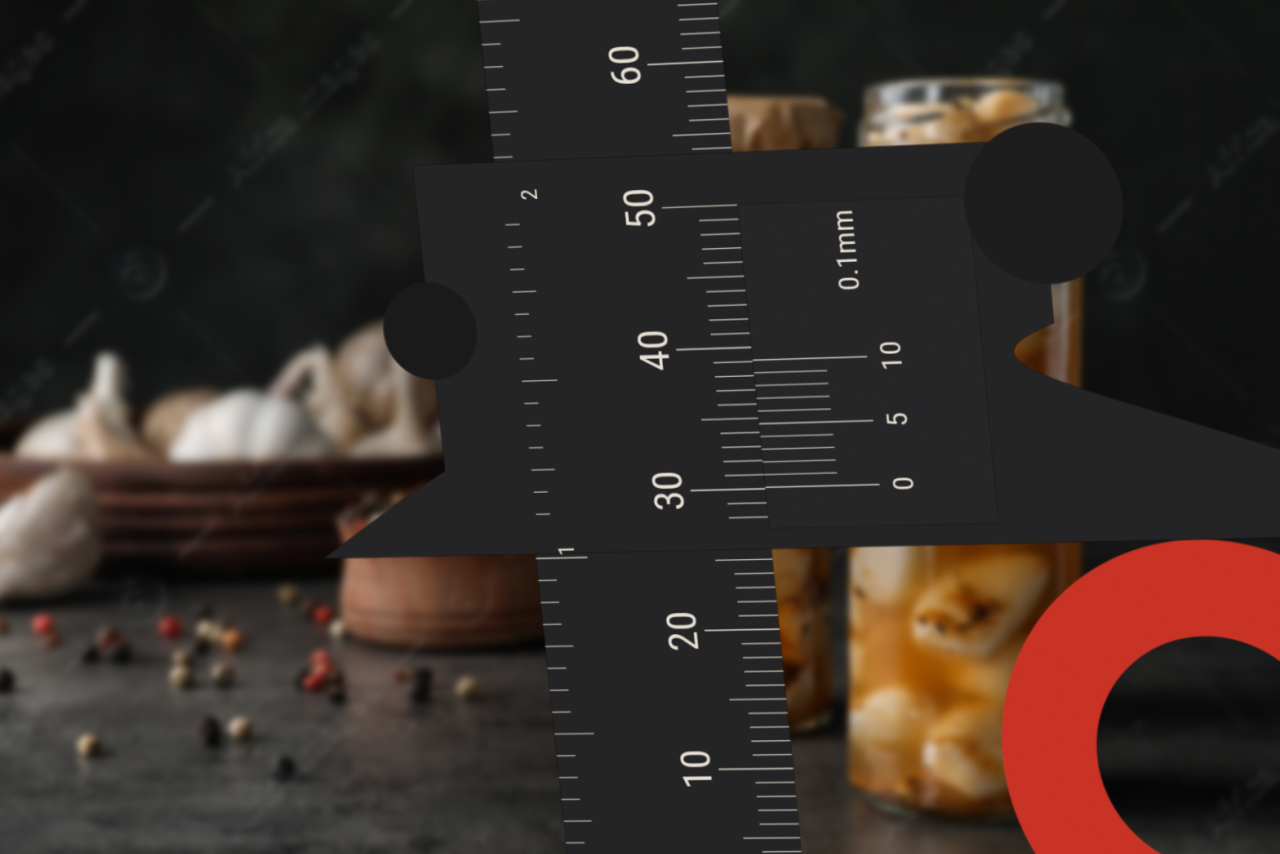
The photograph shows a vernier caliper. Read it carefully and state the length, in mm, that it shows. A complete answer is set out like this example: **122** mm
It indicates **30.1** mm
